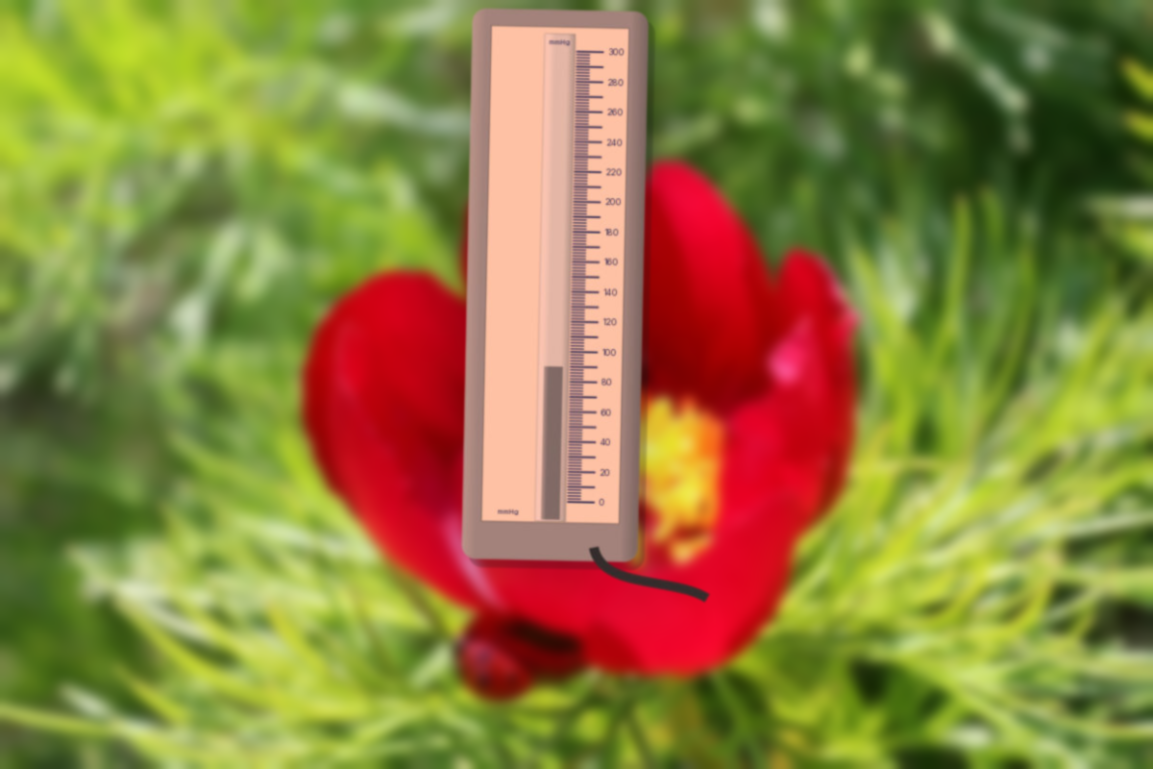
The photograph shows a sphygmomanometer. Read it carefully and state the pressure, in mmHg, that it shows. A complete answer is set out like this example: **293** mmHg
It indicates **90** mmHg
